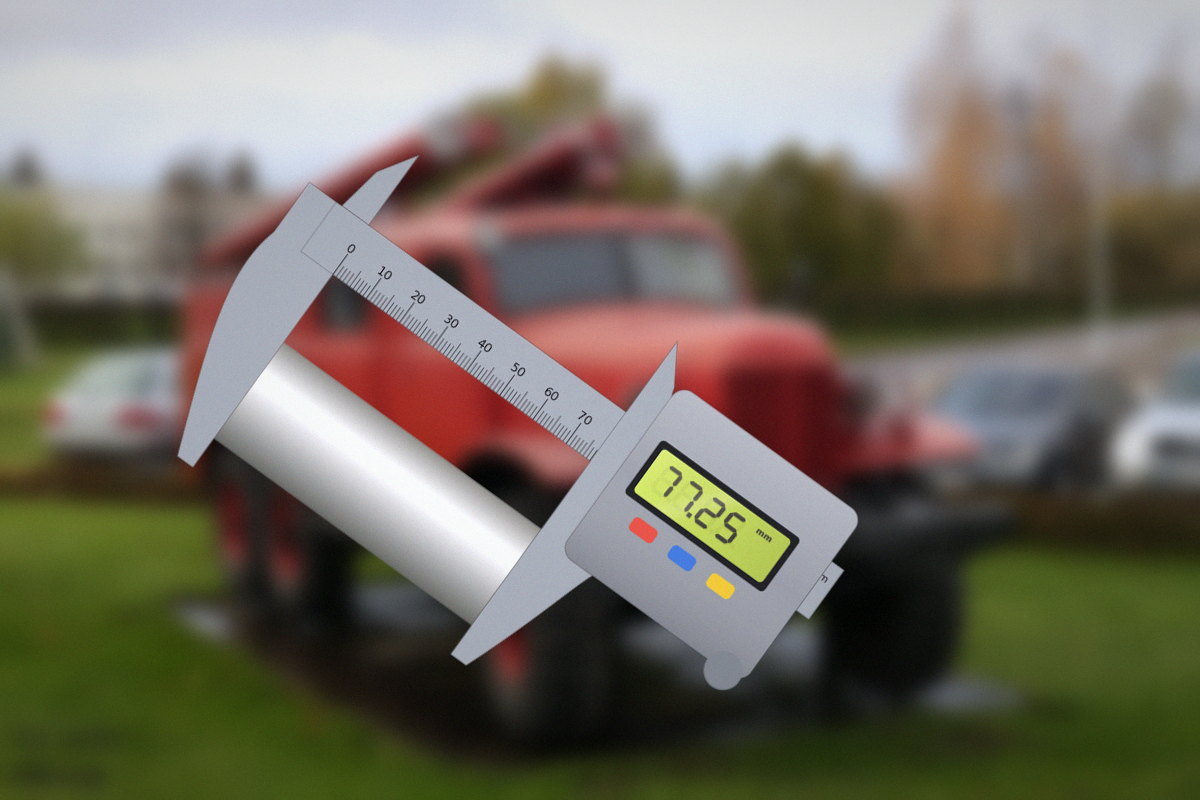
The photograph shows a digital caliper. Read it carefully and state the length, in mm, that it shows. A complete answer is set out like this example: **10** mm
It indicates **77.25** mm
